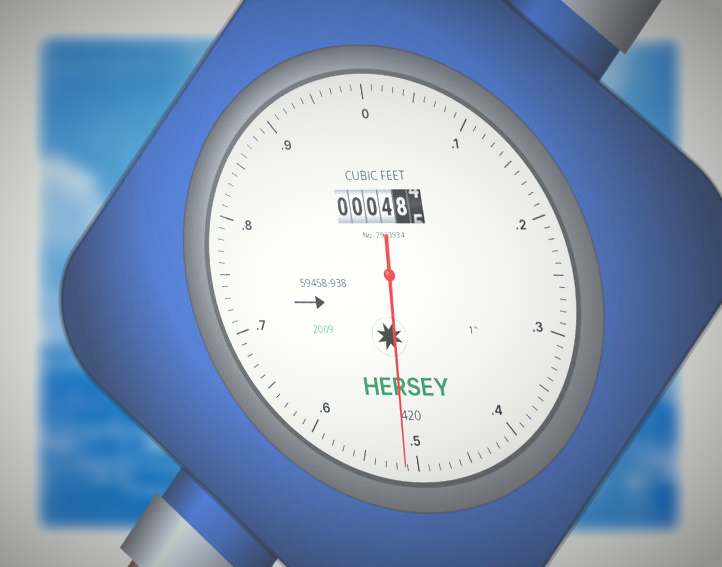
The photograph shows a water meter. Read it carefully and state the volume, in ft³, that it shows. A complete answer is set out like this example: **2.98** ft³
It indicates **484.51** ft³
